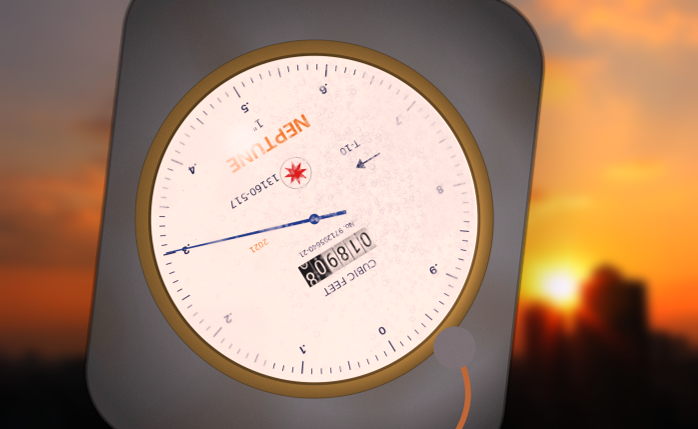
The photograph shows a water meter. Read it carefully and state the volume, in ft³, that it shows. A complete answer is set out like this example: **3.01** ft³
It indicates **18908.30** ft³
